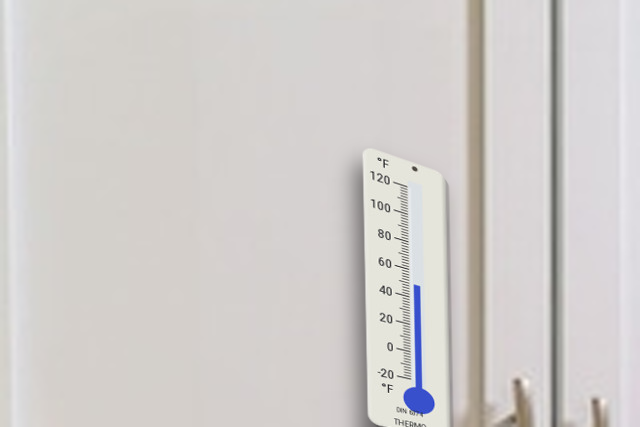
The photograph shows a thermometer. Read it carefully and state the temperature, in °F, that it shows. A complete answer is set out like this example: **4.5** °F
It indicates **50** °F
